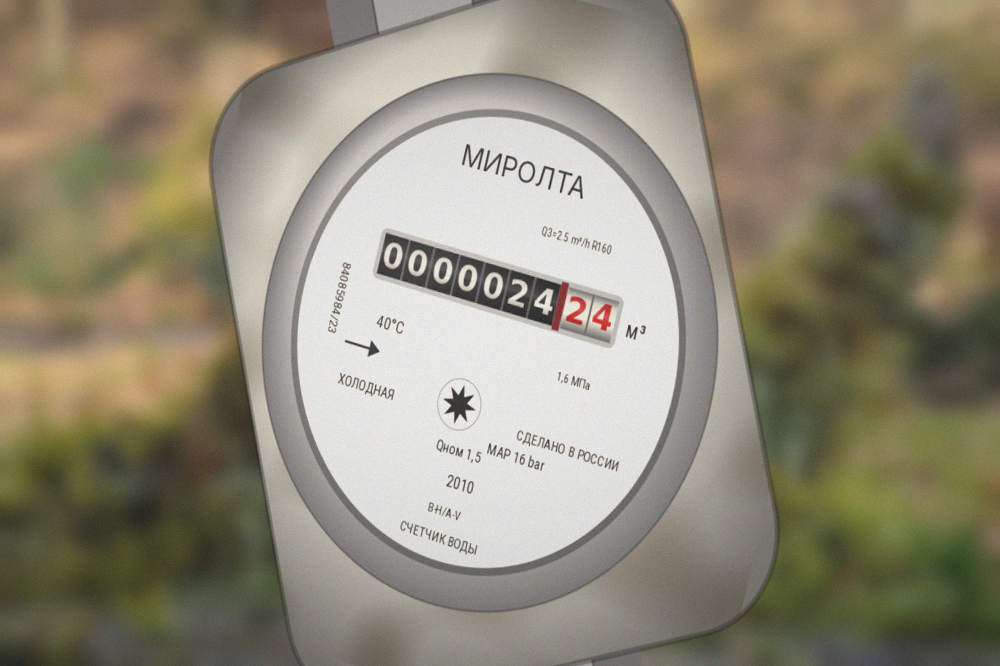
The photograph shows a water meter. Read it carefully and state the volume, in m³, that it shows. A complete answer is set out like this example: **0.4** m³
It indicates **24.24** m³
